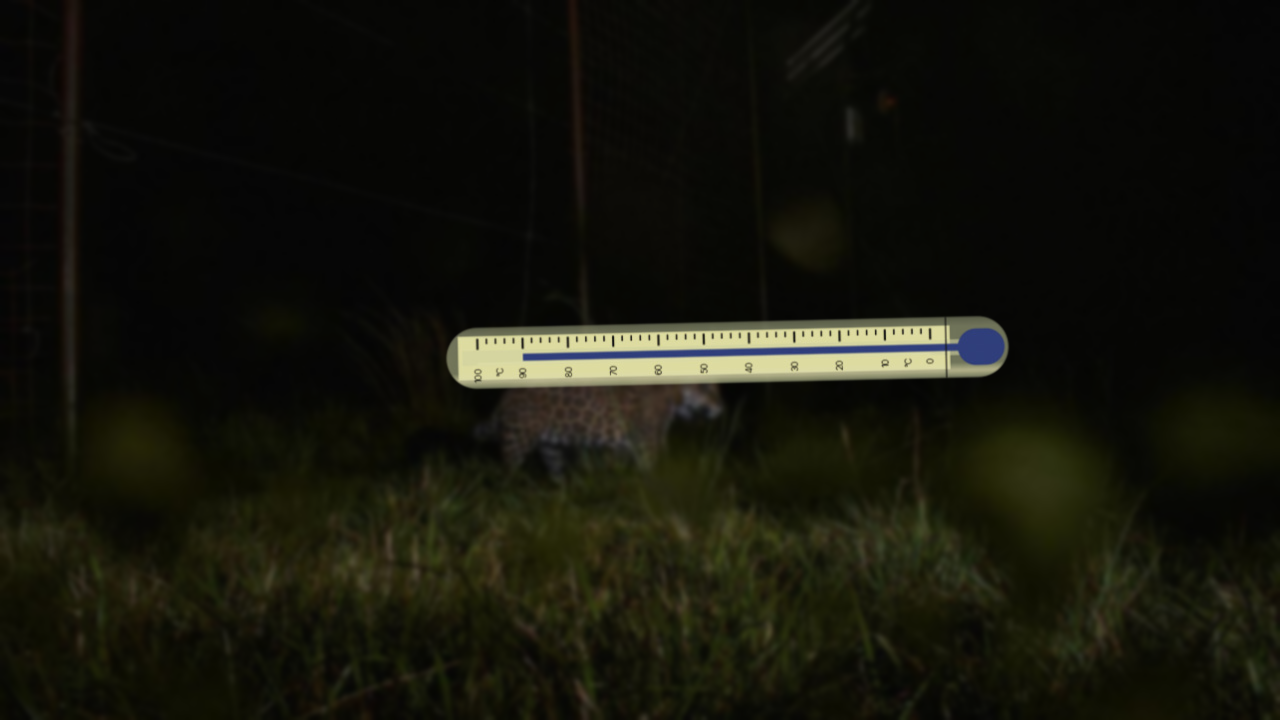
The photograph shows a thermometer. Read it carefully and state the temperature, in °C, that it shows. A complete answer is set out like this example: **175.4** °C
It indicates **90** °C
